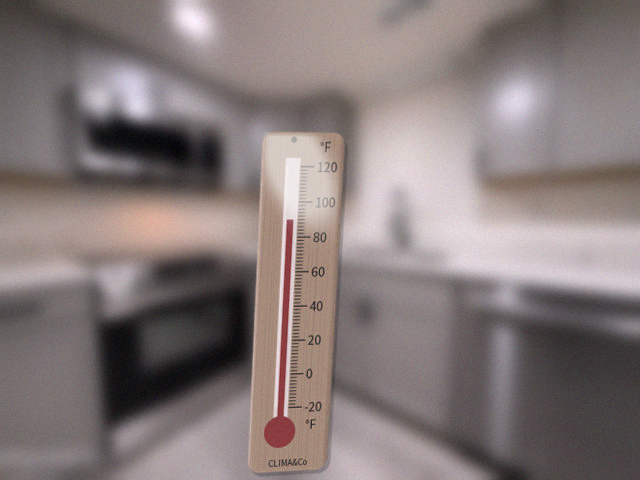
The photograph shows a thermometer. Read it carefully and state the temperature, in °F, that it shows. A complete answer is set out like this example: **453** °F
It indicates **90** °F
